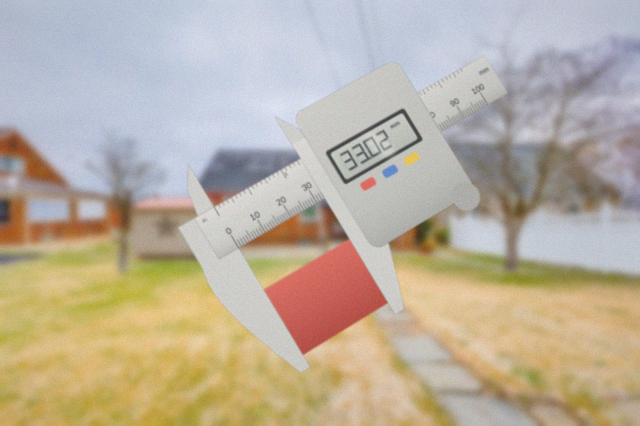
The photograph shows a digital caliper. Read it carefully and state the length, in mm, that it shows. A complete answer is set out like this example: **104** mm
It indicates **33.02** mm
